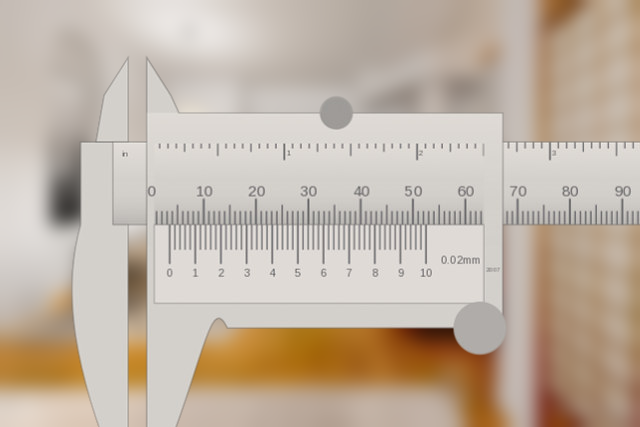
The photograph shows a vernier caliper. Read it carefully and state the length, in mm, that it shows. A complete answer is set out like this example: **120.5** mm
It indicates **3.5** mm
